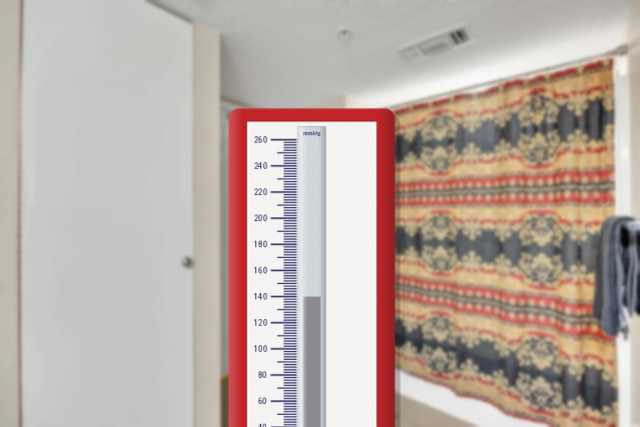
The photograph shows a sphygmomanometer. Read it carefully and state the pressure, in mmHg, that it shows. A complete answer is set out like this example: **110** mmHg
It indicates **140** mmHg
